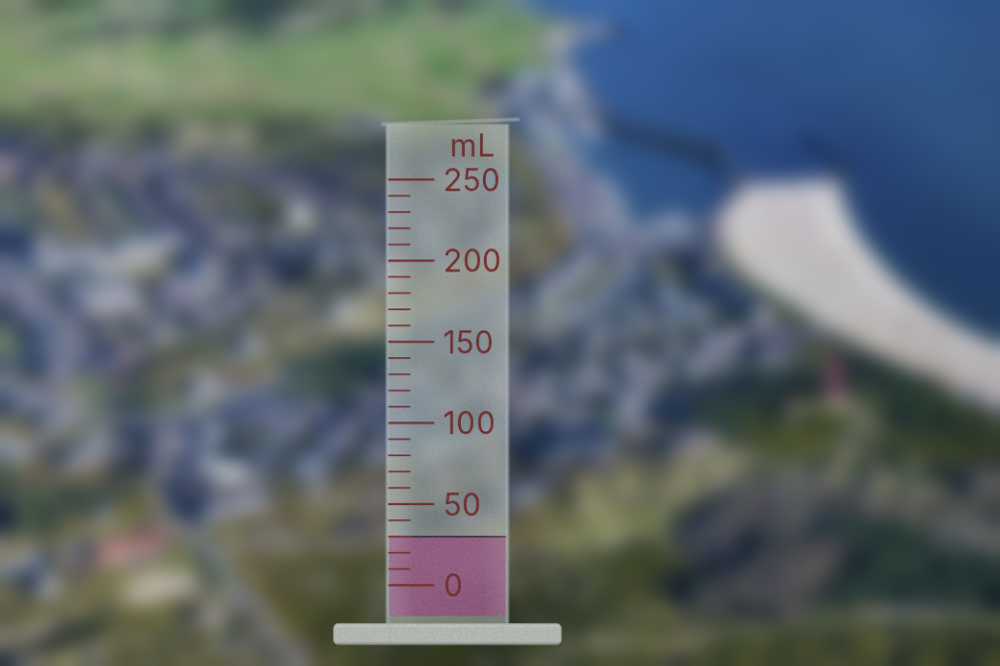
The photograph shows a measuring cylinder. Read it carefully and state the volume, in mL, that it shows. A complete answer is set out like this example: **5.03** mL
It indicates **30** mL
